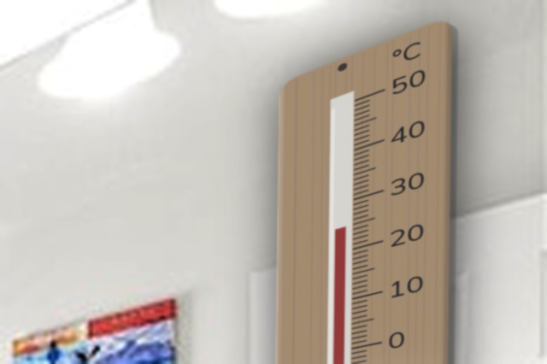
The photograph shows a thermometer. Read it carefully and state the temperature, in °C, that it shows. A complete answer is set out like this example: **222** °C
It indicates **25** °C
